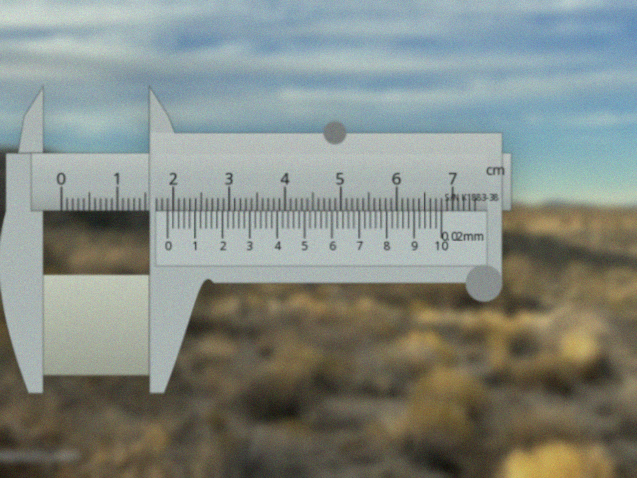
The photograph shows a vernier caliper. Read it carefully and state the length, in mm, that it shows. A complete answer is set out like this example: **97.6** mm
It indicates **19.0** mm
